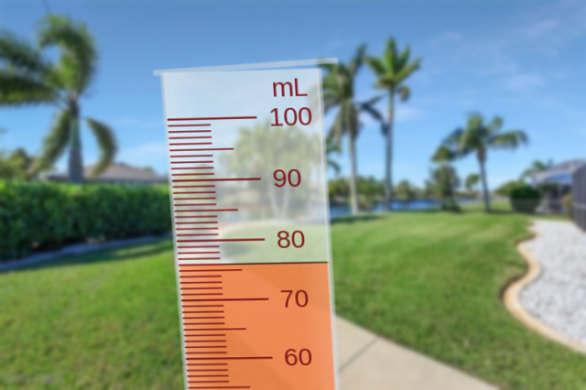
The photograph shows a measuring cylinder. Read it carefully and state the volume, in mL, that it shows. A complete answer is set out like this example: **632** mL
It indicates **76** mL
